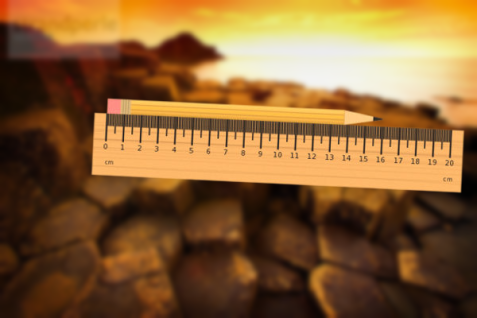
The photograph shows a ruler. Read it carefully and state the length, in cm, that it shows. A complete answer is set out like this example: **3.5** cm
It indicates **16** cm
